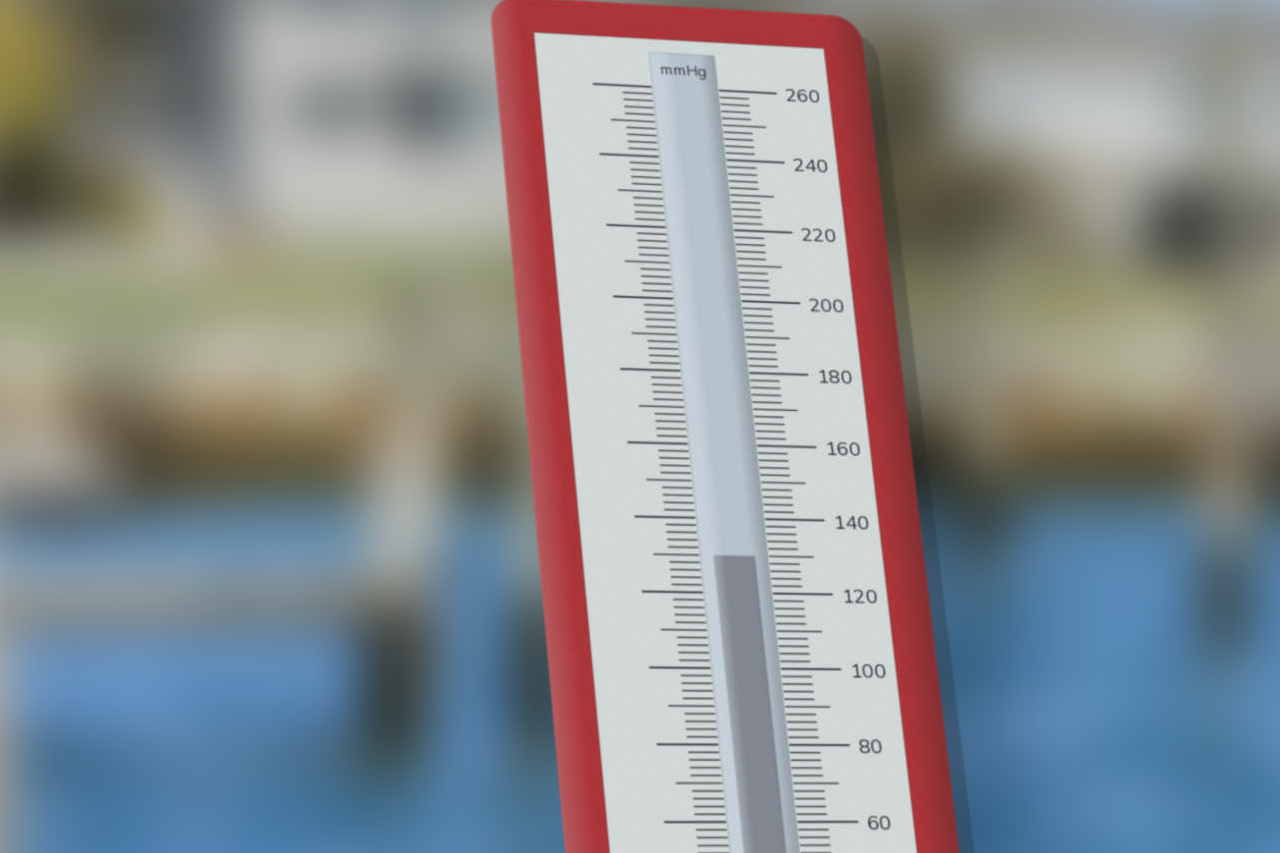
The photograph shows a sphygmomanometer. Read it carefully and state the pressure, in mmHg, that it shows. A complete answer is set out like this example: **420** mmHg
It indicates **130** mmHg
